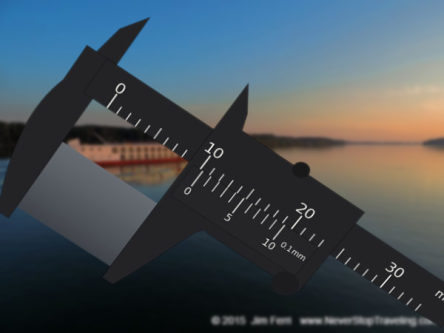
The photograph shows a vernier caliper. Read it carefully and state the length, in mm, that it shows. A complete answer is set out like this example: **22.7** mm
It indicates **10.3** mm
